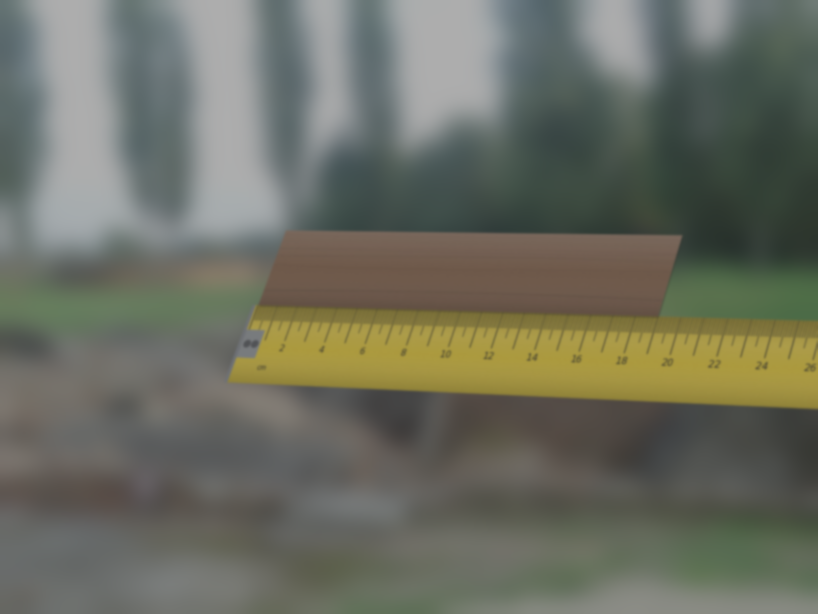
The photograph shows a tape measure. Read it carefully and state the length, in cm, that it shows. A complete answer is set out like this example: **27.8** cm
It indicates **19** cm
